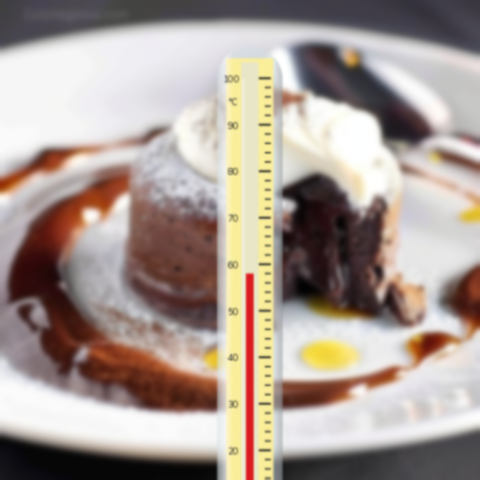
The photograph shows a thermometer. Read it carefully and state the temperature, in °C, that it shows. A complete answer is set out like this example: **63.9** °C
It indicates **58** °C
